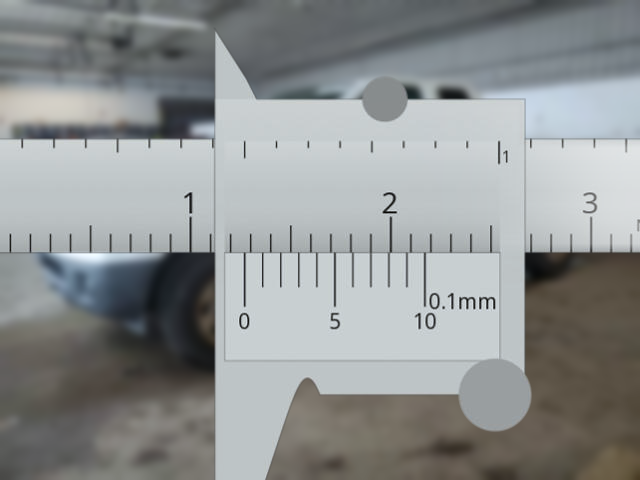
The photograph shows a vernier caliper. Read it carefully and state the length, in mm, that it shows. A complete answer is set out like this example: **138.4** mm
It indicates **12.7** mm
